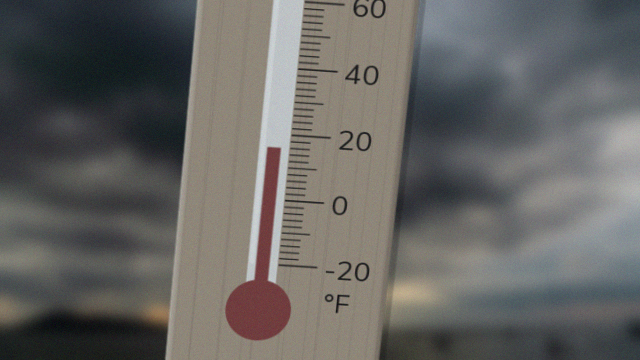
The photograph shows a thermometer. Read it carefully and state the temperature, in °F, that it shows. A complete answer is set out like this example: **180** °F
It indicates **16** °F
